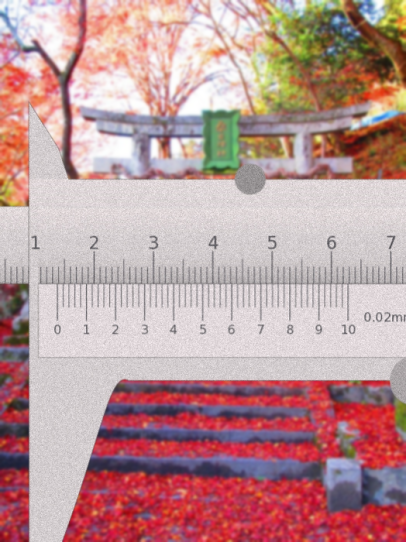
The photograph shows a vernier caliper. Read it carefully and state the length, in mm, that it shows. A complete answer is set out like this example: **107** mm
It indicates **13.8** mm
